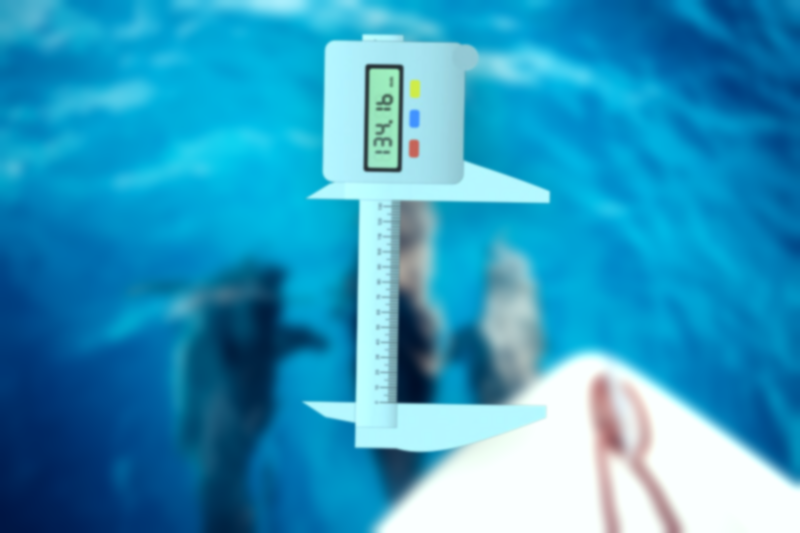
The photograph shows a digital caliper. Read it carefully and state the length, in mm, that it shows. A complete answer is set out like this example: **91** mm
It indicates **134.16** mm
